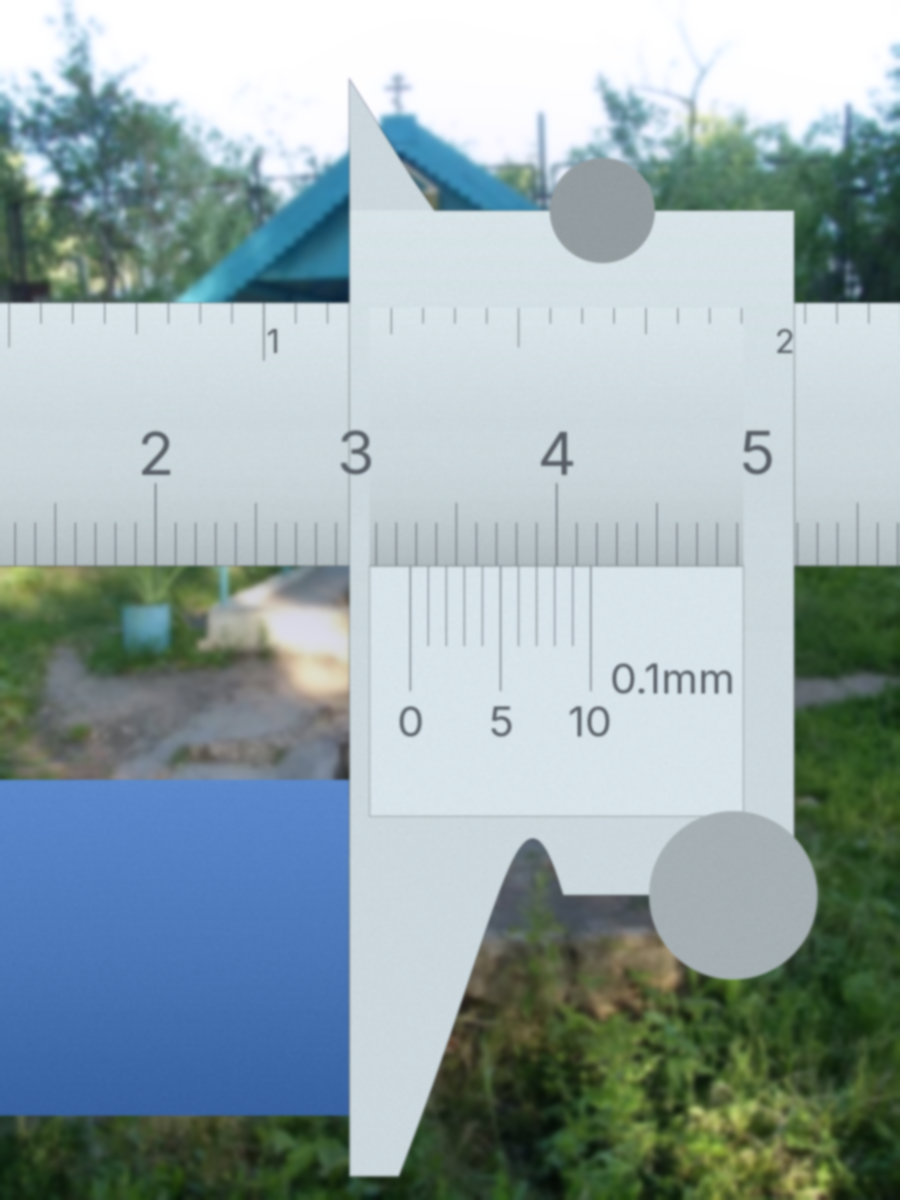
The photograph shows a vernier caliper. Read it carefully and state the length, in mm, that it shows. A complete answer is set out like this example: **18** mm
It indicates **32.7** mm
